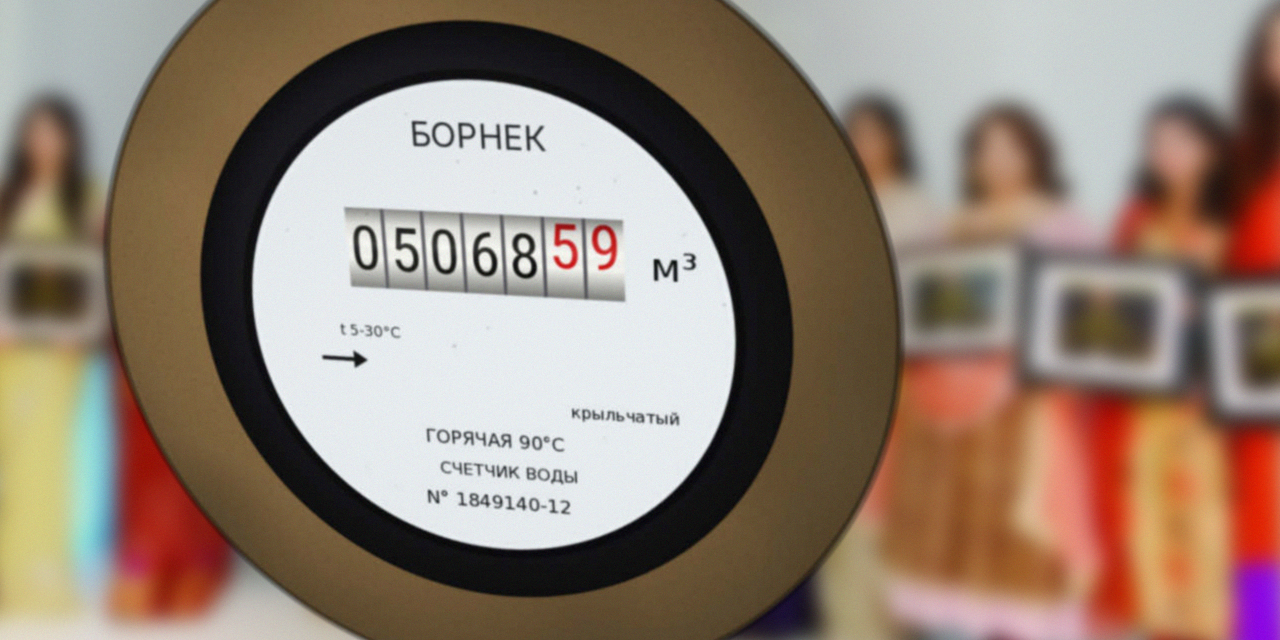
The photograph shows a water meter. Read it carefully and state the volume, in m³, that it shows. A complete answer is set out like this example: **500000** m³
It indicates **5068.59** m³
